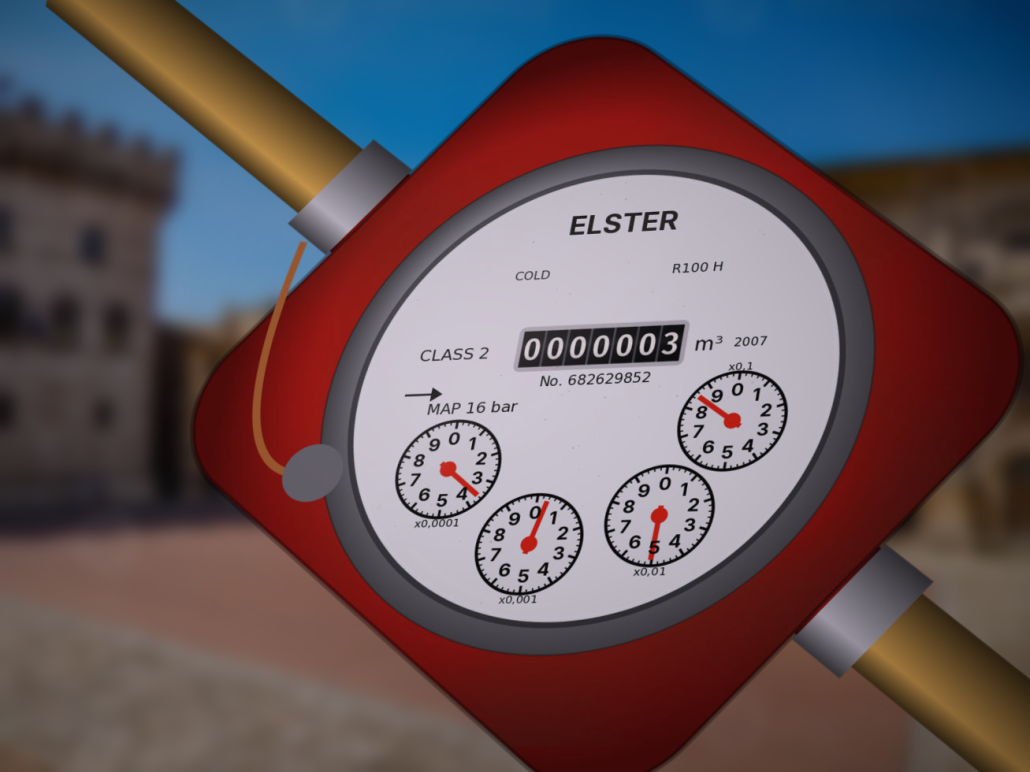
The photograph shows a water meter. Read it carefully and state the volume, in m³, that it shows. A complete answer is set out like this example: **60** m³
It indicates **3.8503** m³
